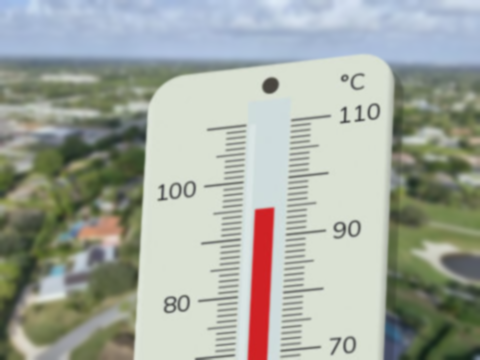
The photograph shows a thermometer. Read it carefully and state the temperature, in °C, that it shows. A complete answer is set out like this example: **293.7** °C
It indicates **95** °C
